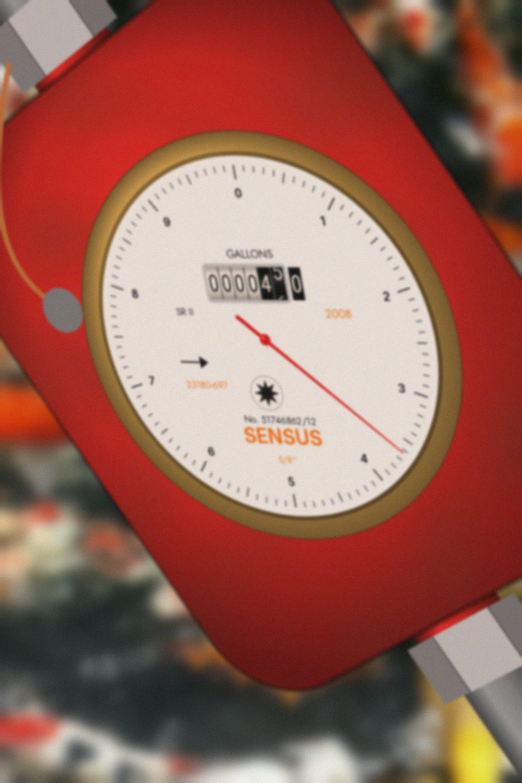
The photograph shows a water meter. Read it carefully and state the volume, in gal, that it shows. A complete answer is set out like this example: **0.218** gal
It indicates **453.6** gal
